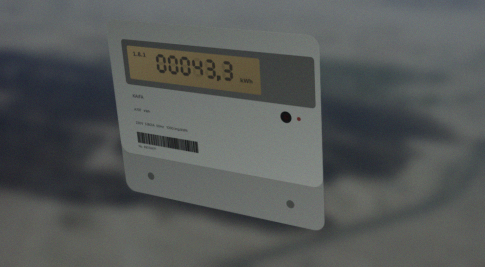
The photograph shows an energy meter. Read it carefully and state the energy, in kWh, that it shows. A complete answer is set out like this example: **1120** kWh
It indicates **43.3** kWh
